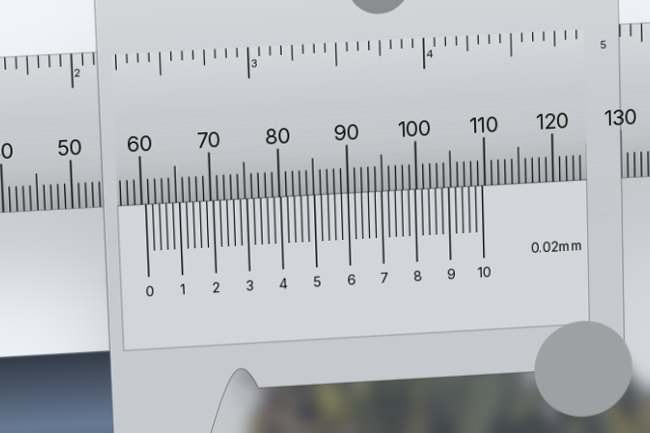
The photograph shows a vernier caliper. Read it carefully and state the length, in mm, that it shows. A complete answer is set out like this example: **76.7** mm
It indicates **60.6** mm
